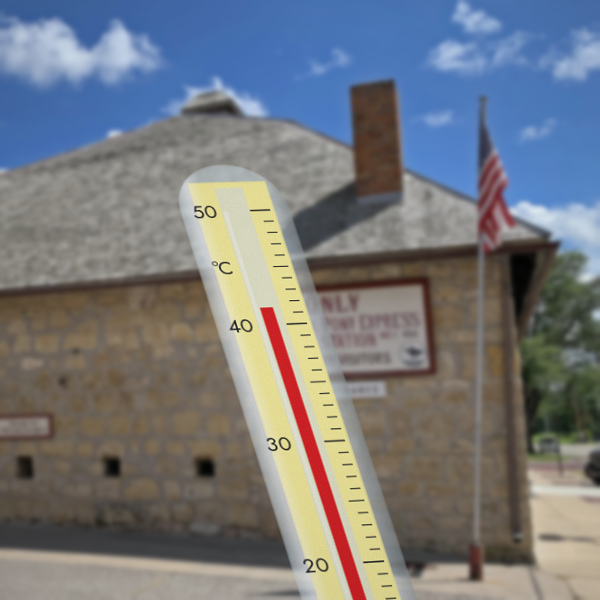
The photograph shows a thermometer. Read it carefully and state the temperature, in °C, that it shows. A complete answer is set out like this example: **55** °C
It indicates **41.5** °C
